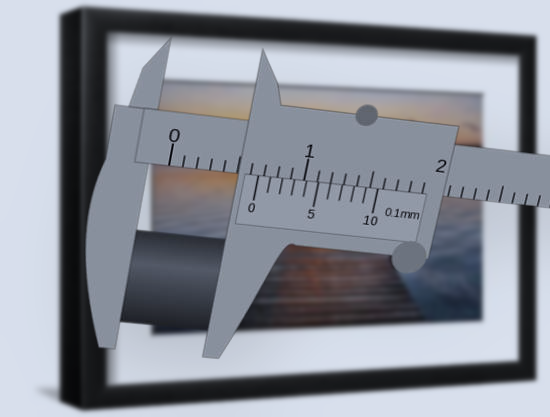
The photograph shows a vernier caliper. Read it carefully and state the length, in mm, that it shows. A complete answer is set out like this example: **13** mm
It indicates **6.6** mm
